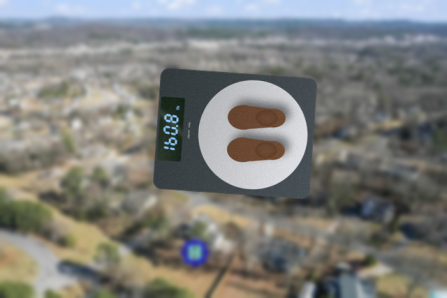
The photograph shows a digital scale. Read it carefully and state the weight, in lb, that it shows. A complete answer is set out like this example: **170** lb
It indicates **160.8** lb
